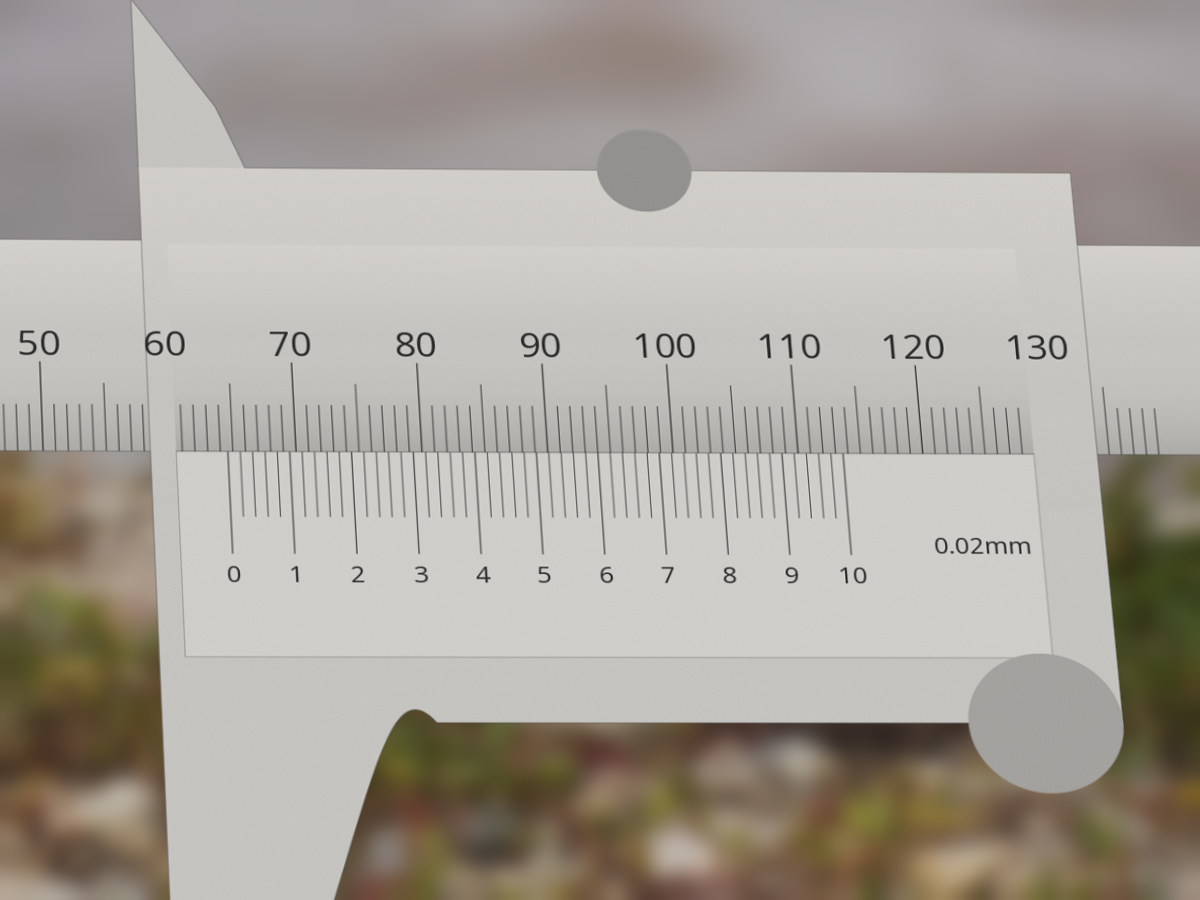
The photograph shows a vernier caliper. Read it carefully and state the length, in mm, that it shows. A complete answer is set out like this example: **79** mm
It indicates **64.6** mm
